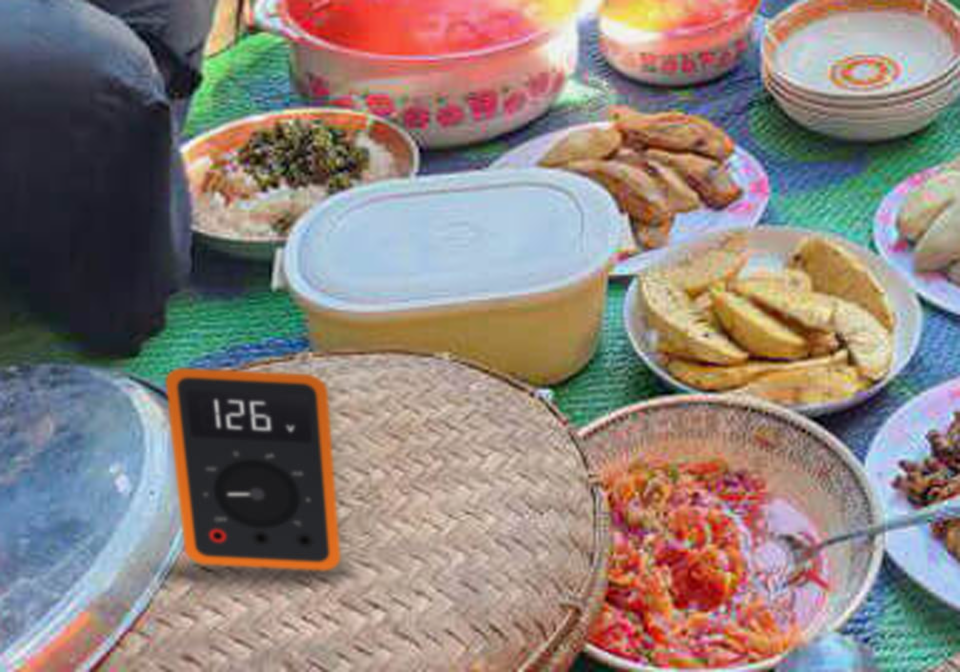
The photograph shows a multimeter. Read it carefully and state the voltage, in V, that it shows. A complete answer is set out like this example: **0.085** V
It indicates **126** V
